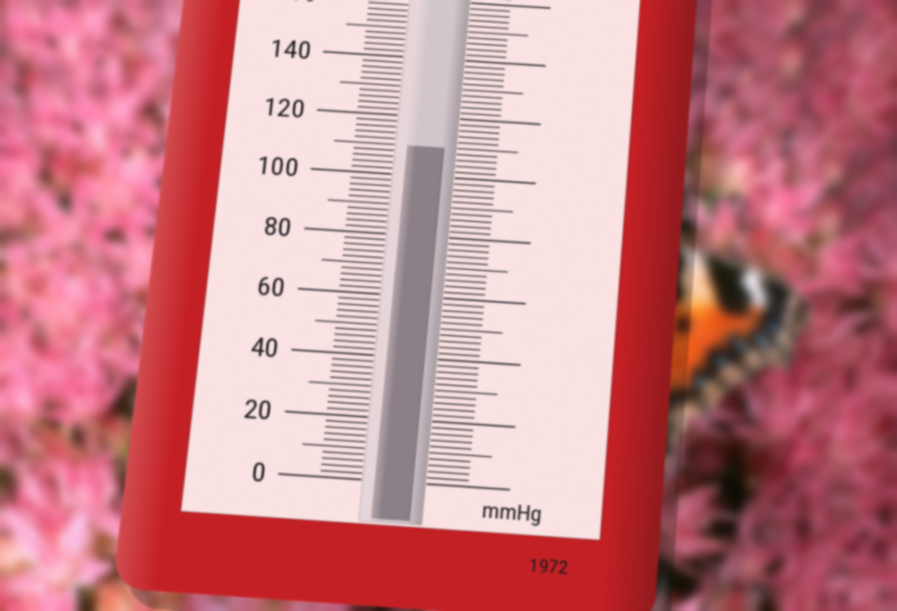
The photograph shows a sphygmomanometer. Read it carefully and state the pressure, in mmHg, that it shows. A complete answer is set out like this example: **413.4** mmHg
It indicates **110** mmHg
